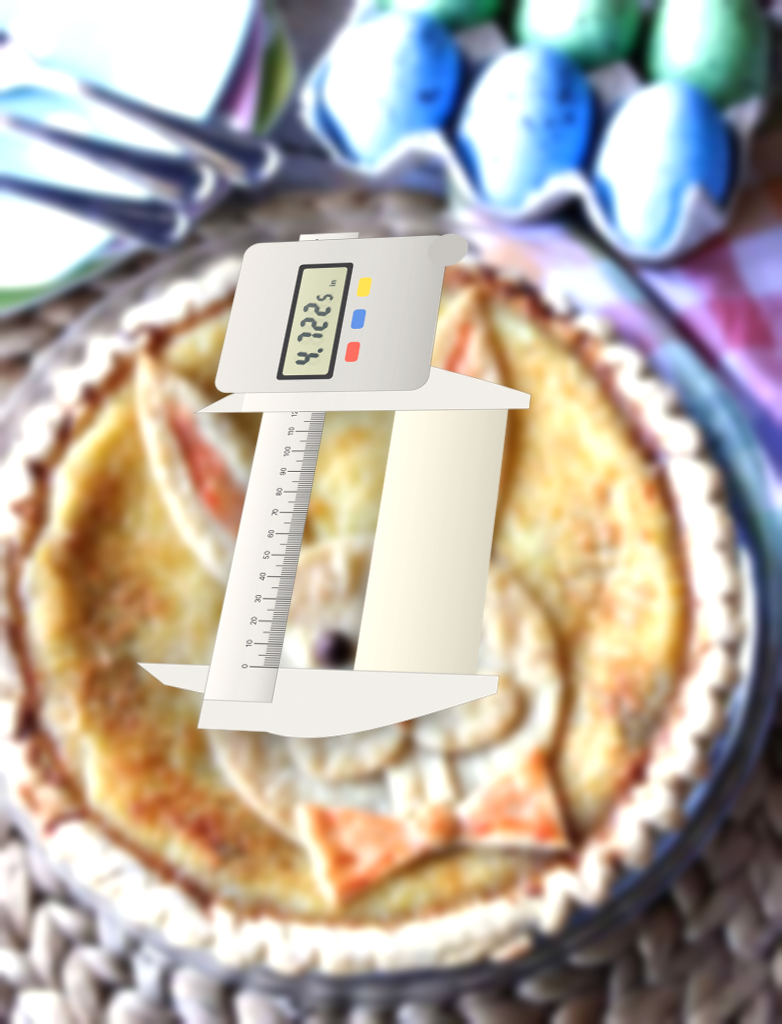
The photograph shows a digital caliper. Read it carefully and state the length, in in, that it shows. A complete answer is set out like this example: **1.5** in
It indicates **4.7225** in
